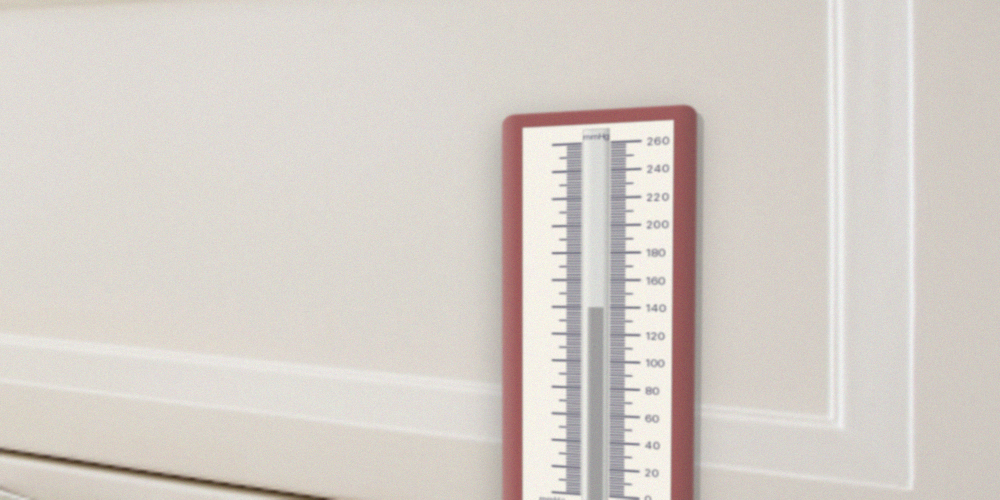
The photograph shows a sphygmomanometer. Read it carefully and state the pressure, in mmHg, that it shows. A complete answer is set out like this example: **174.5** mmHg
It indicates **140** mmHg
